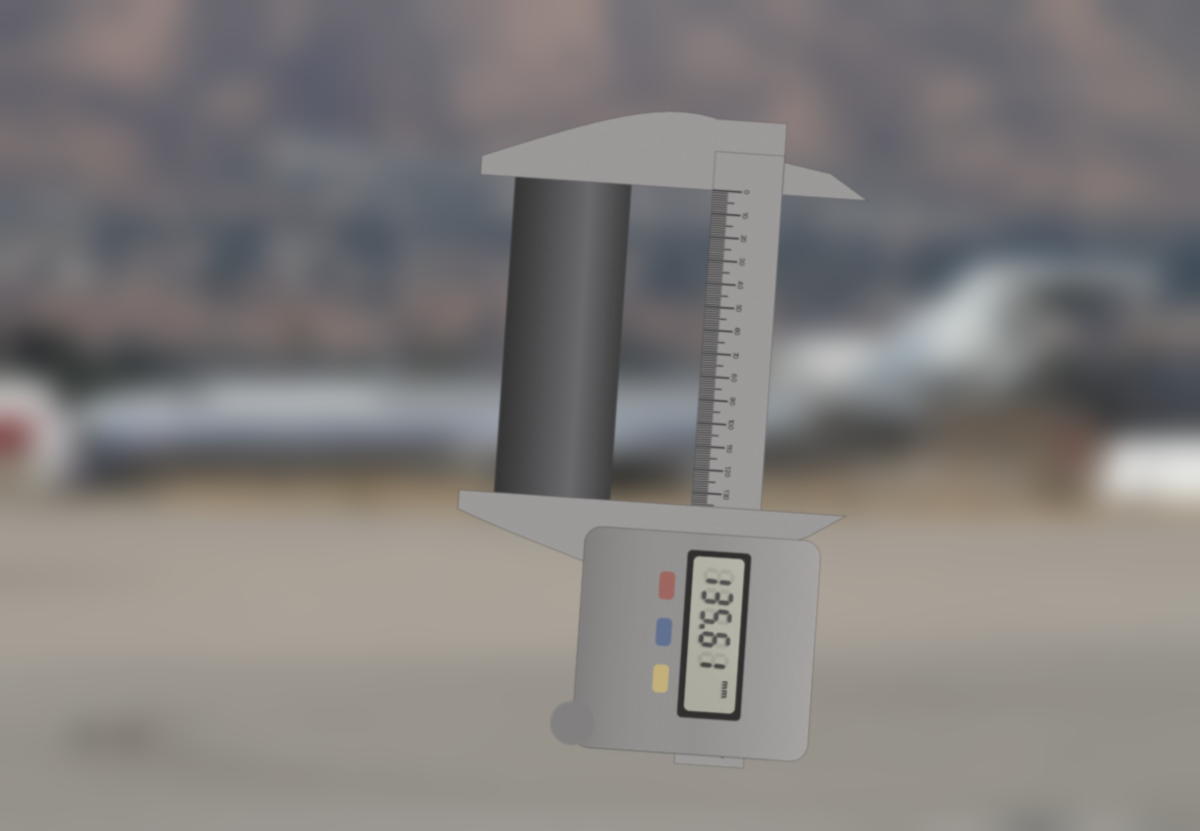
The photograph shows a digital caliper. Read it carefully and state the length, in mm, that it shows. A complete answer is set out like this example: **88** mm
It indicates **135.61** mm
